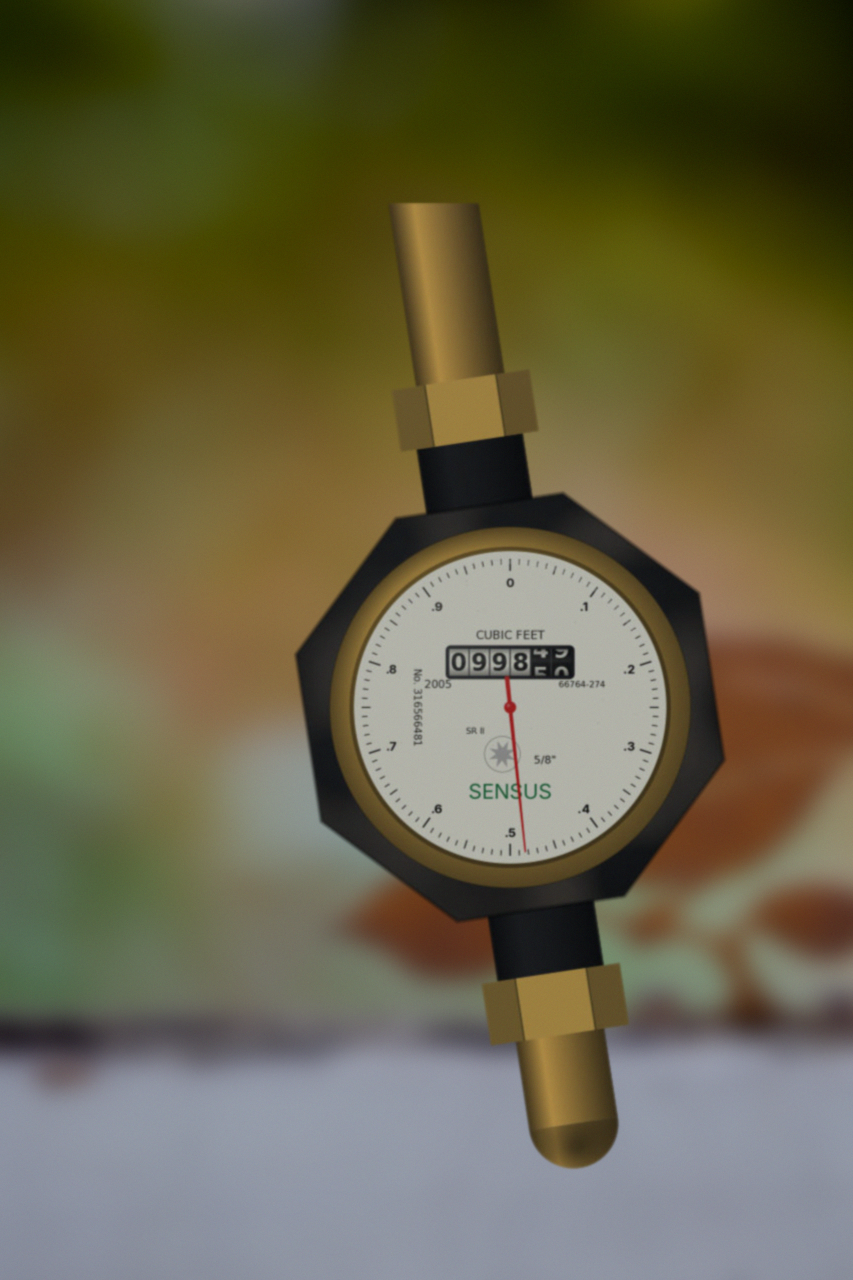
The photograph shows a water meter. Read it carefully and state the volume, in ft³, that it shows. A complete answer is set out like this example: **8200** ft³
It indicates **99849.48** ft³
